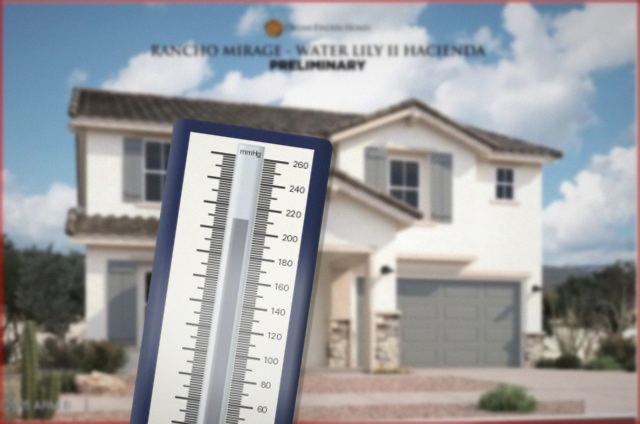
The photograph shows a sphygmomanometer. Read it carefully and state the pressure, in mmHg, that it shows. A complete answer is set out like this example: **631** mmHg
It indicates **210** mmHg
